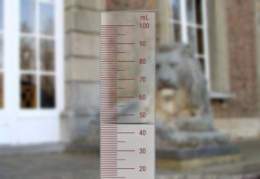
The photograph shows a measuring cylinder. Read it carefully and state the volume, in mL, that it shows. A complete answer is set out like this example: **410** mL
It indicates **45** mL
